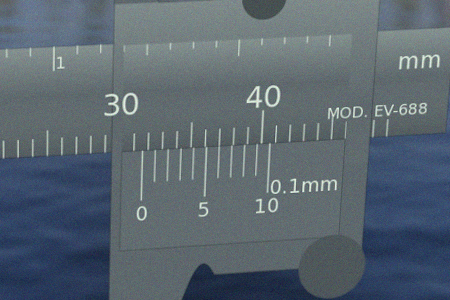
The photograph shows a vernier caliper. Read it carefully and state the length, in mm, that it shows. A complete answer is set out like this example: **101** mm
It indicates **31.6** mm
